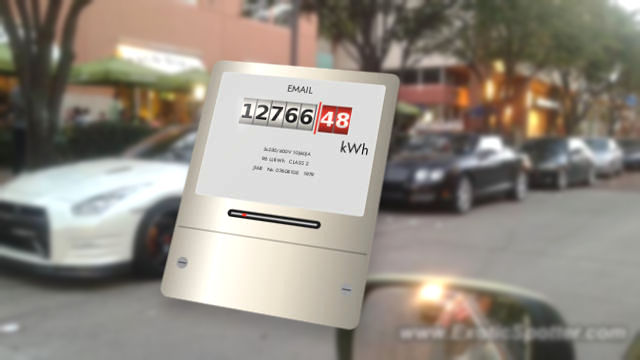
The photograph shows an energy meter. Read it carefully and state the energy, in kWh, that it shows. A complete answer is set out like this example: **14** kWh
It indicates **12766.48** kWh
